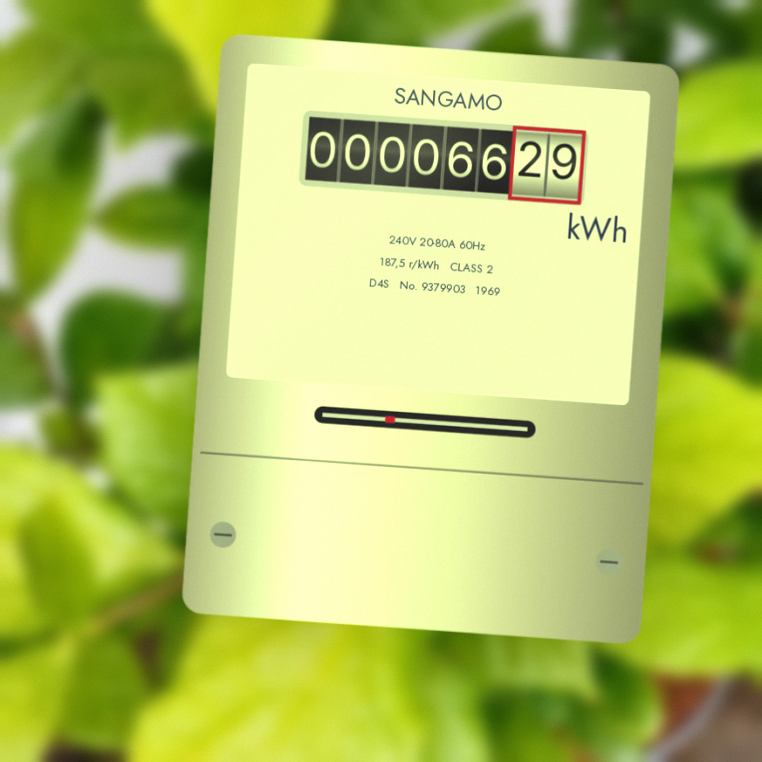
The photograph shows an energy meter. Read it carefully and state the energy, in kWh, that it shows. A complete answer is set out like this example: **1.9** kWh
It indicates **66.29** kWh
